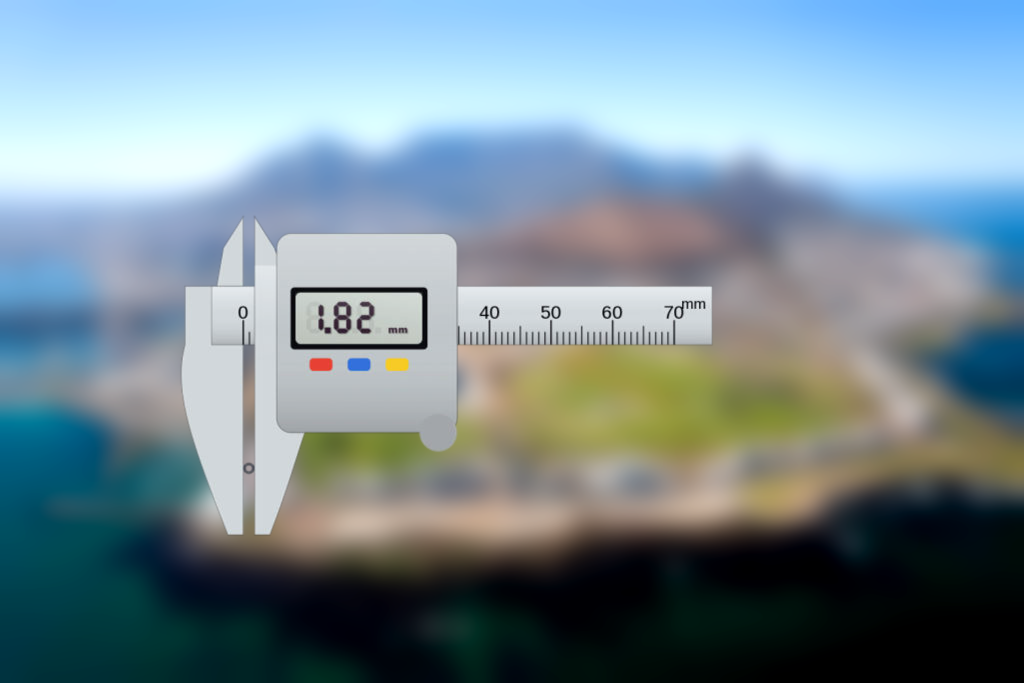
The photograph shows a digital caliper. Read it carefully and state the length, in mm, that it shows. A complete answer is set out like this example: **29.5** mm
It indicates **1.82** mm
